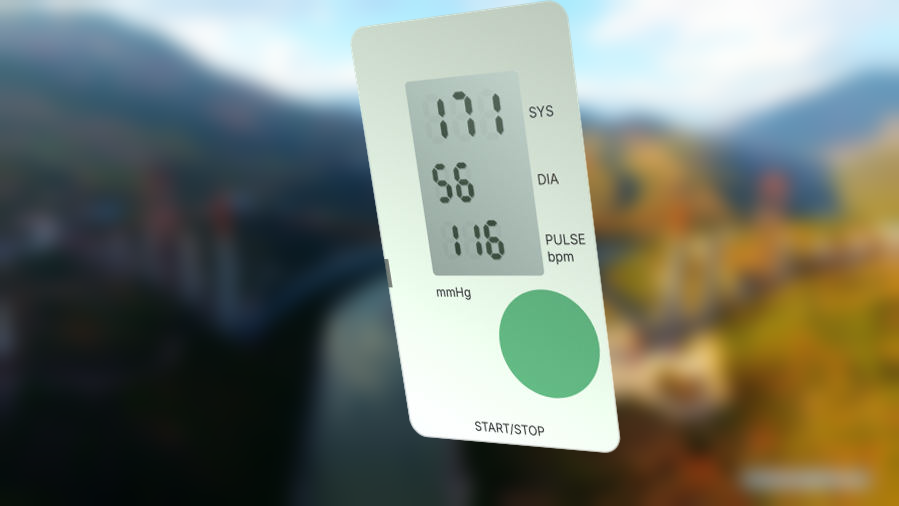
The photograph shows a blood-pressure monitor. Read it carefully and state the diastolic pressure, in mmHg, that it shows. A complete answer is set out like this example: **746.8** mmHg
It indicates **56** mmHg
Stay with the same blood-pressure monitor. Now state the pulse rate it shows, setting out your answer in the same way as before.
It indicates **116** bpm
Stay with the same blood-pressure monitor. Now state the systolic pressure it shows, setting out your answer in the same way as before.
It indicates **171** mmHg
